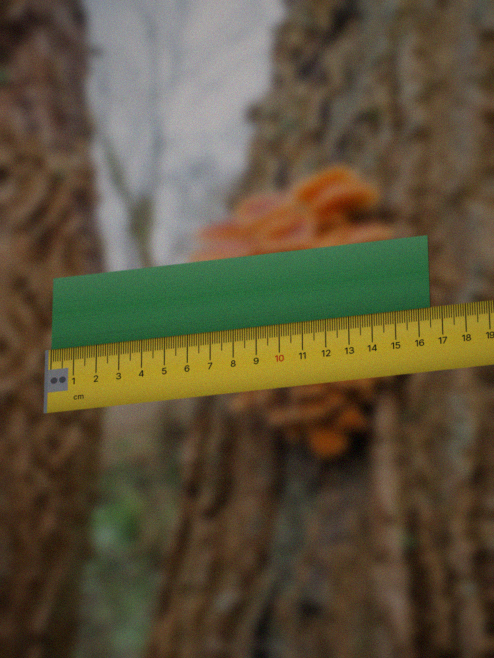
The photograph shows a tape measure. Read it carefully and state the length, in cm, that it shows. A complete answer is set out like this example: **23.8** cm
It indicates **16.5** cm
